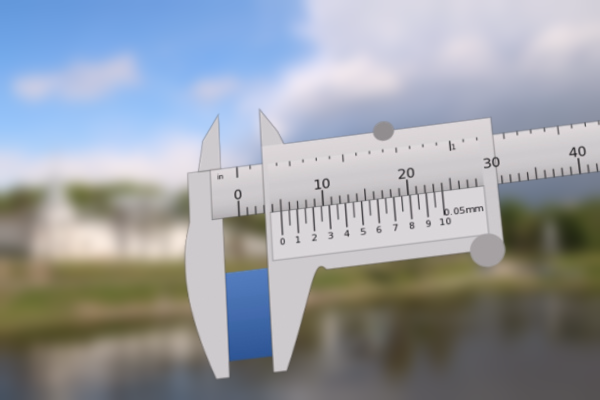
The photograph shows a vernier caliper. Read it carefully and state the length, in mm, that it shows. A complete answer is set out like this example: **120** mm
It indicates **5.0** mm
